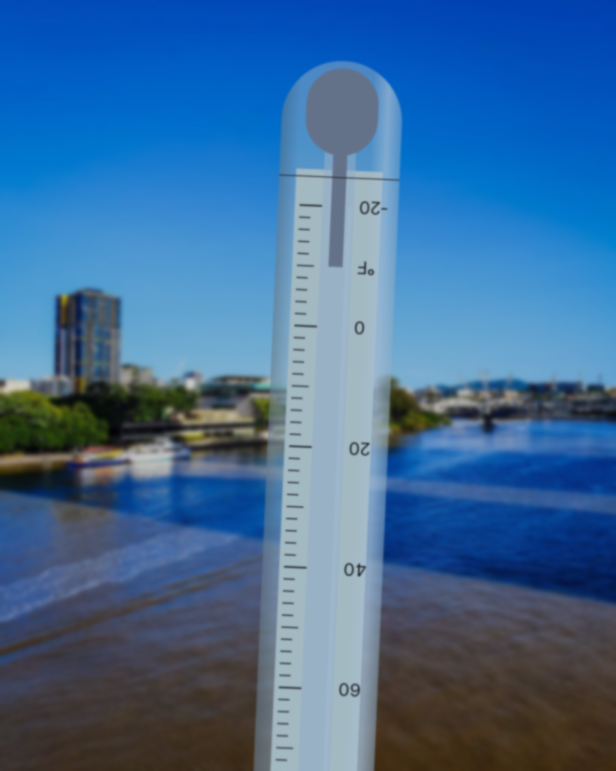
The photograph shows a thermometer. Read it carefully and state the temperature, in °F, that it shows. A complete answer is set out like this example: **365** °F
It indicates **-10** °F
